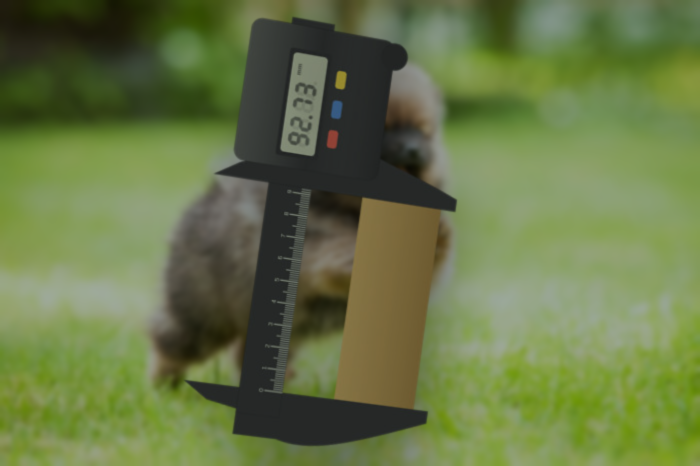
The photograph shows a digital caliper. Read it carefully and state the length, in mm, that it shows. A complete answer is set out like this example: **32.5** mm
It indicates **92.73** mm
